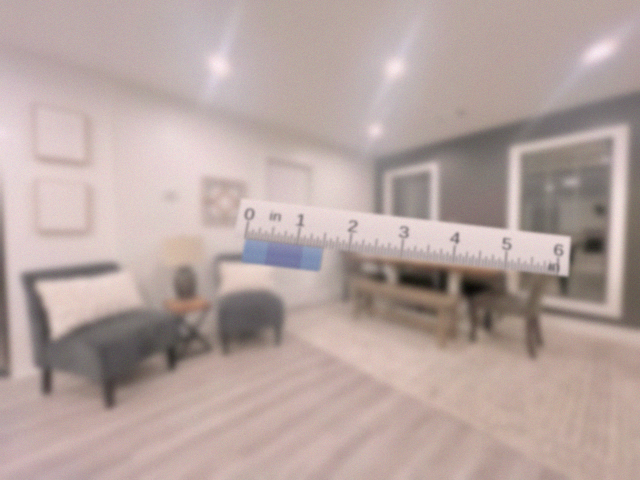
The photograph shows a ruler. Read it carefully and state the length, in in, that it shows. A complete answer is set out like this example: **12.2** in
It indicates **1.5** in
